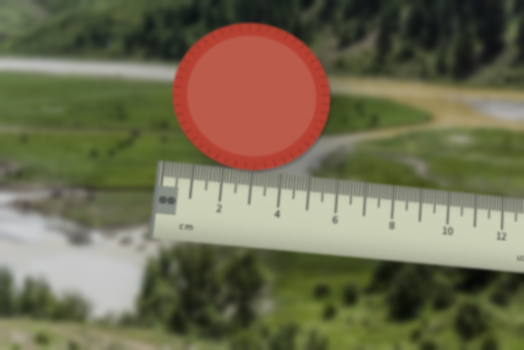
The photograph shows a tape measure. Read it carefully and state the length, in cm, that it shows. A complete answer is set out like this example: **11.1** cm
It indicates **5.5** cm
